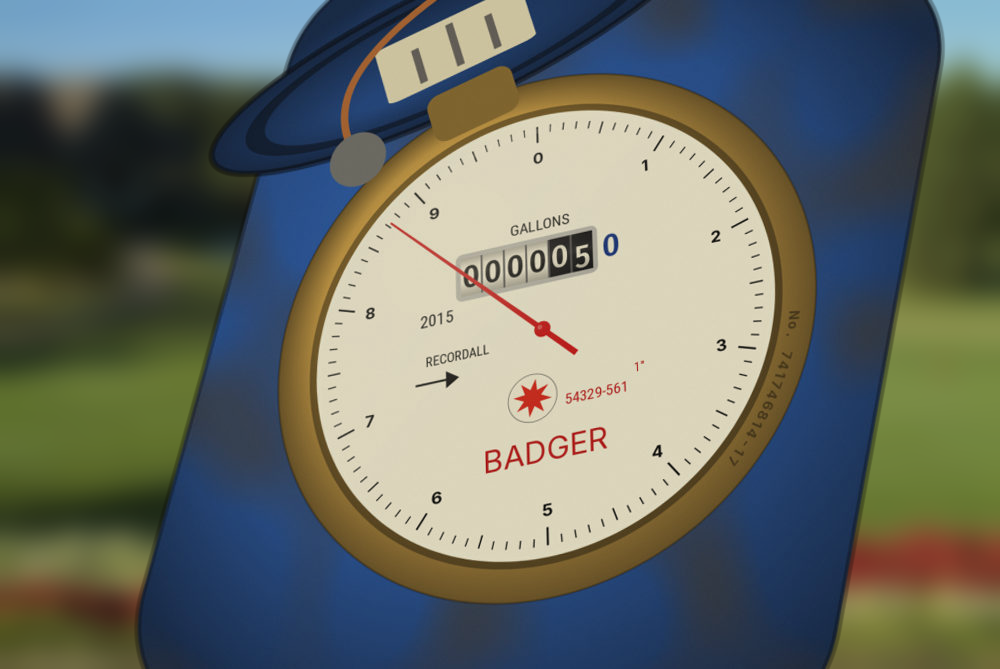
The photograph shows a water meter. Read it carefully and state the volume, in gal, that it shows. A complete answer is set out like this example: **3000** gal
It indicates **48.7** gal
